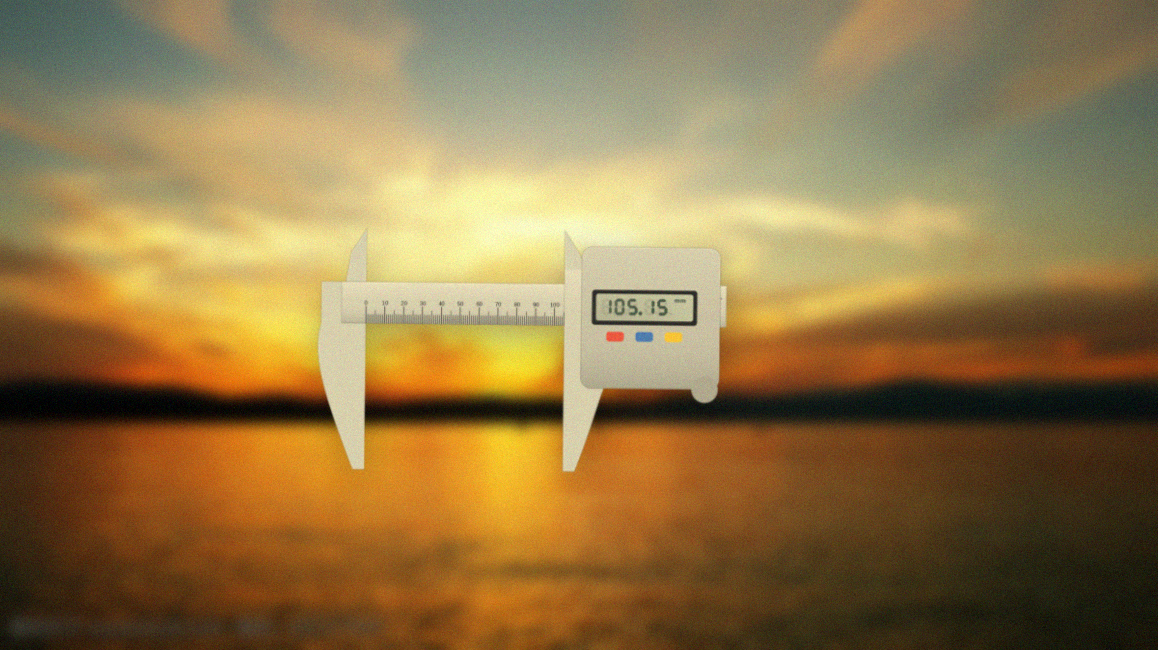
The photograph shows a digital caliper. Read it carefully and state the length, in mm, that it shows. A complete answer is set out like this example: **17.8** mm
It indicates **105.15** mm
